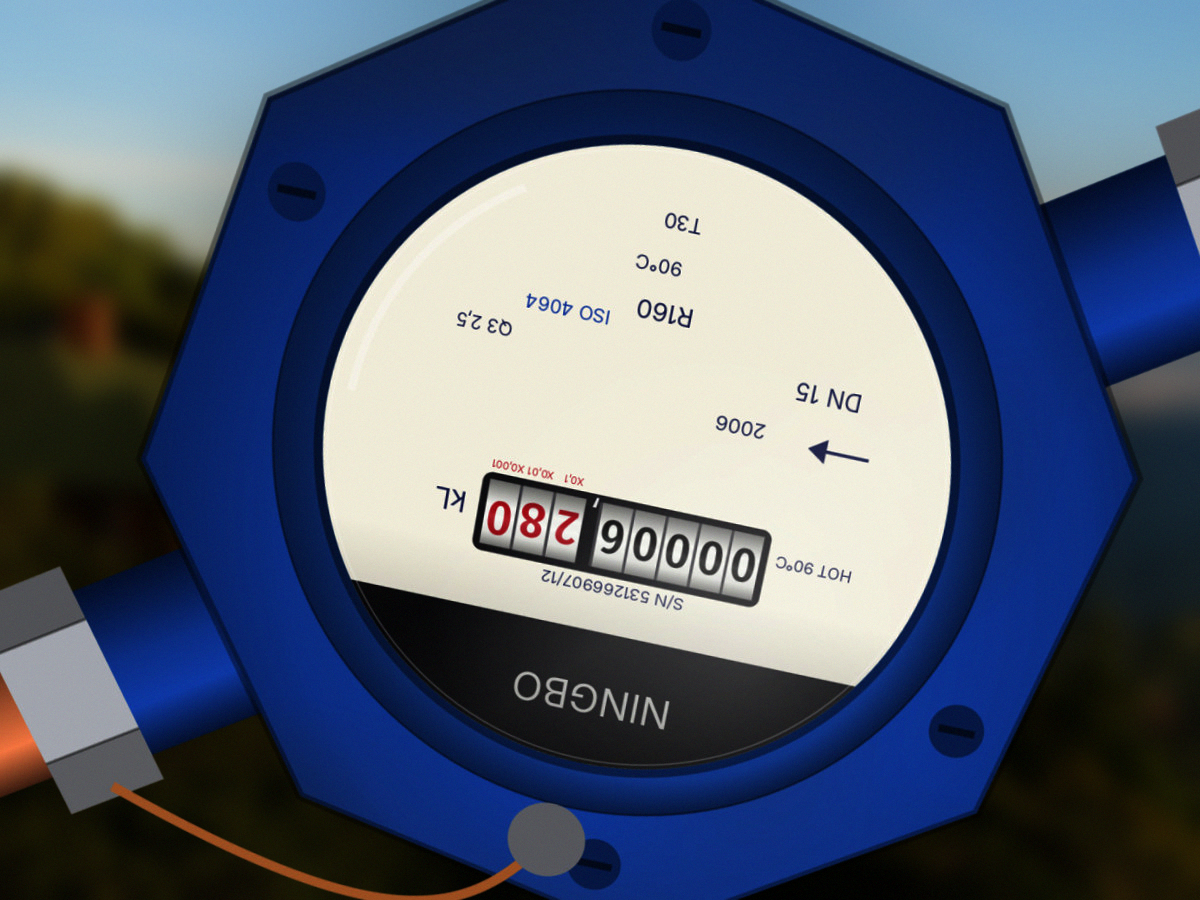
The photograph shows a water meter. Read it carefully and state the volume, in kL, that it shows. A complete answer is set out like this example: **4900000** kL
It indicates **6.280** kL
